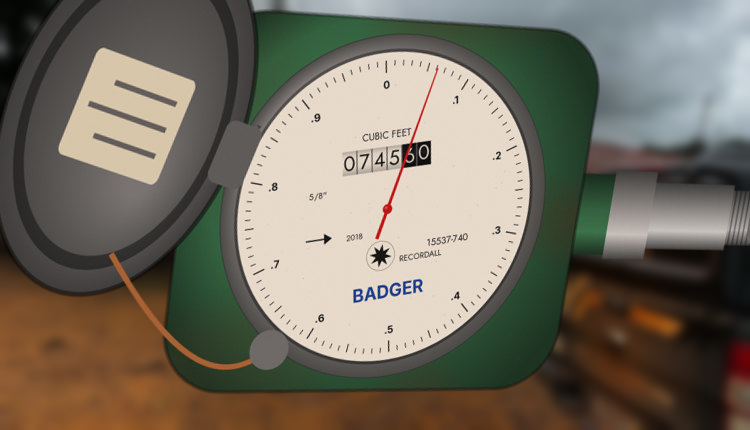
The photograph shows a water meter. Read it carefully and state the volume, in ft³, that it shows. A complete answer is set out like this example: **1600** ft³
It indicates **74560.06** ft³
